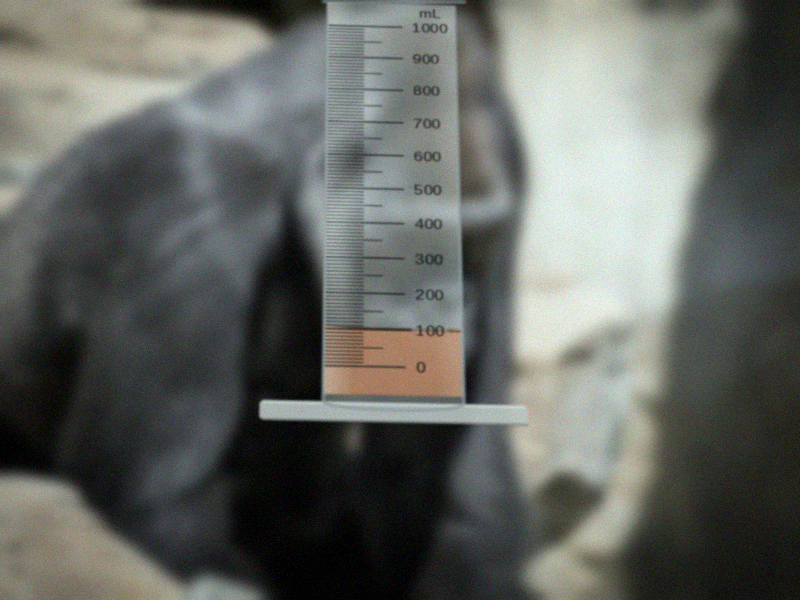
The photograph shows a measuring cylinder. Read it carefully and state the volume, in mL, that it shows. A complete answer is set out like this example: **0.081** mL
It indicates **100** mL
